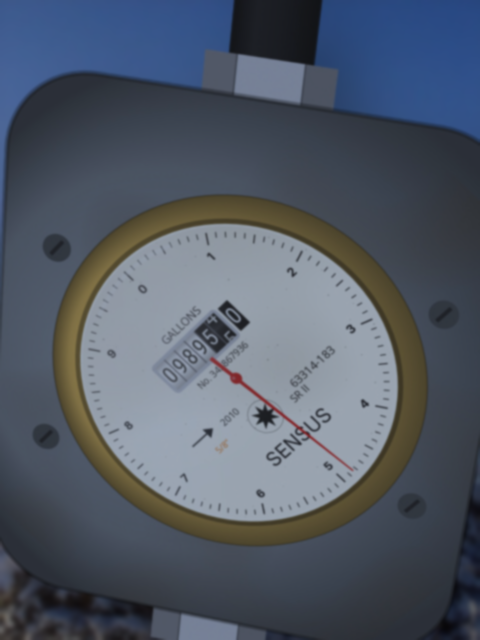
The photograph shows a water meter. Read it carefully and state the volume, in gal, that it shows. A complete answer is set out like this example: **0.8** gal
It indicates **989544.8** gal
